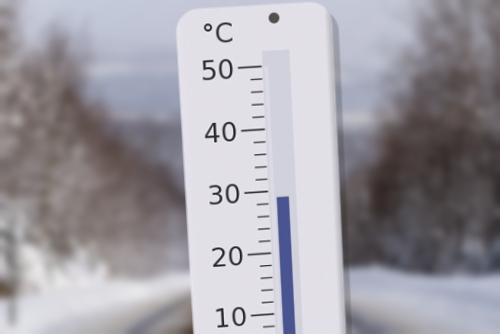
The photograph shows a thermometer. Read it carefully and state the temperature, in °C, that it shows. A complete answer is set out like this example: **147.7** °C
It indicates **29** °C
